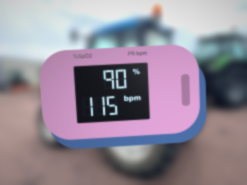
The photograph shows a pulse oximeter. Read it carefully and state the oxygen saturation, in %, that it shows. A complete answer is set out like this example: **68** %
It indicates **90** %
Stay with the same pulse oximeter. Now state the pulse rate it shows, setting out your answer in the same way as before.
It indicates **115** bpm
